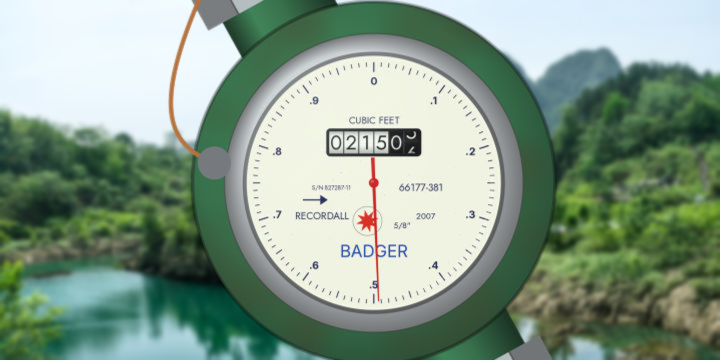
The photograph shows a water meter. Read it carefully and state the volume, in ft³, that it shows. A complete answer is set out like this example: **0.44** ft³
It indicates **21505.49** ft³
